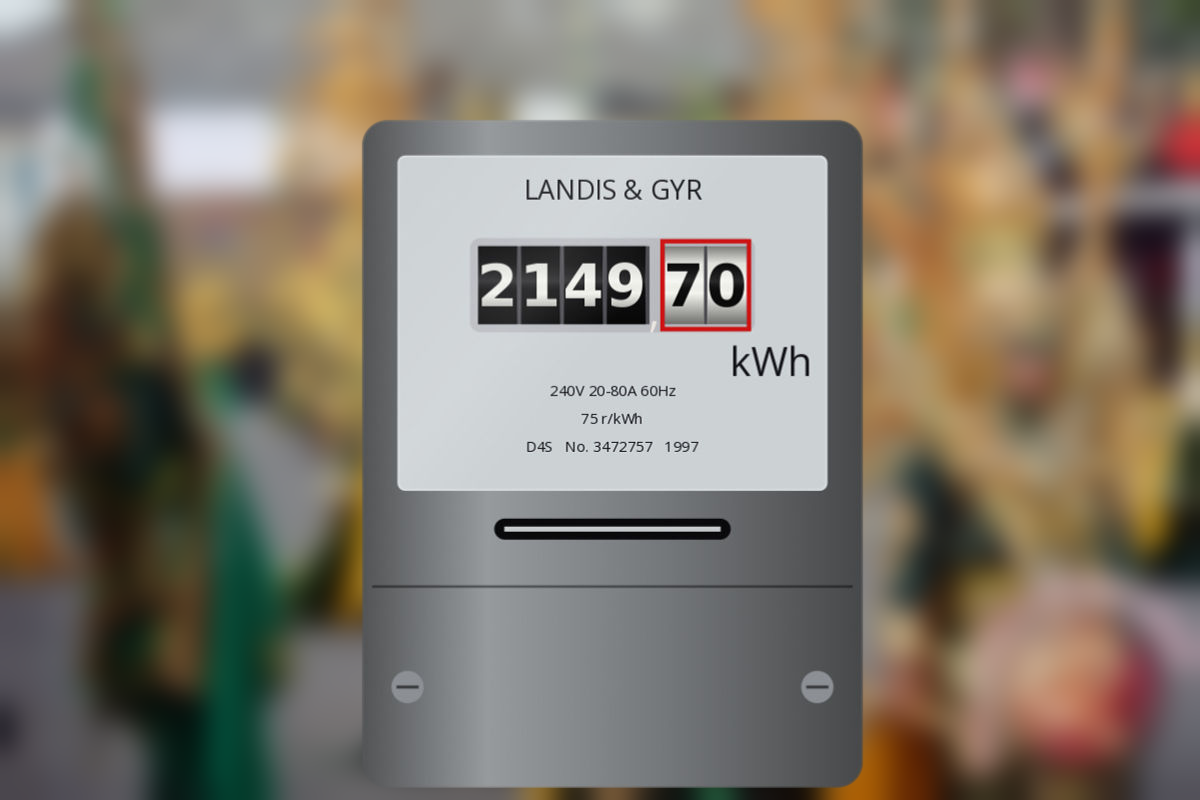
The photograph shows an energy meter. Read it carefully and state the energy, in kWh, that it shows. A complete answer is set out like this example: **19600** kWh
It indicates **2149.70** kWh
